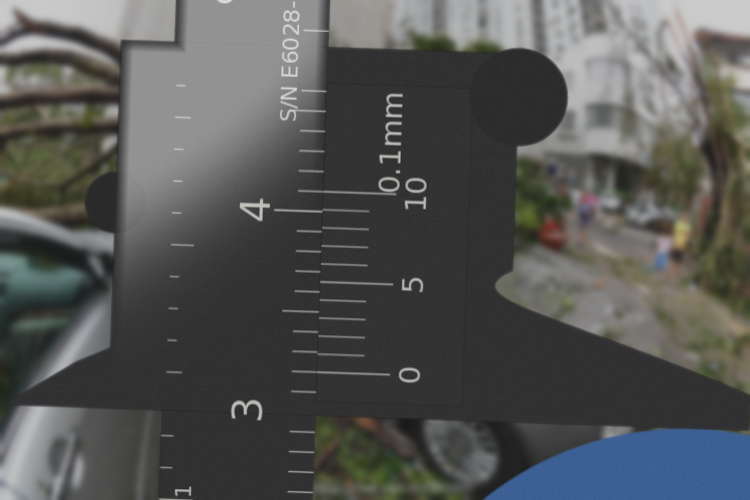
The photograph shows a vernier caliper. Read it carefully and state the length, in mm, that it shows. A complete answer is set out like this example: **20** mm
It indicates **32.0** mm
